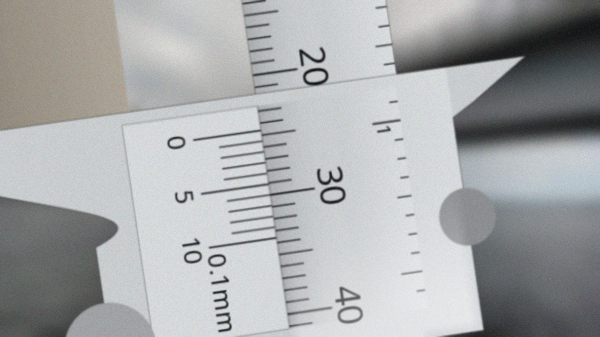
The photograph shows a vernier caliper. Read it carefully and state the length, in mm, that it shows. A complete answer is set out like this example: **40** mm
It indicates **24.6** mm
